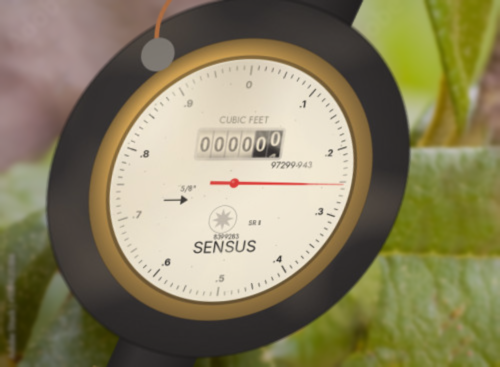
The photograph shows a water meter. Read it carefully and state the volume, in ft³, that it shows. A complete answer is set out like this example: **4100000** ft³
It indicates **0.25** ft³
